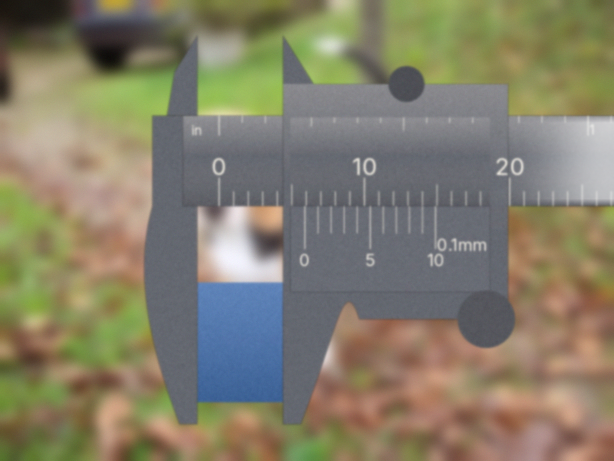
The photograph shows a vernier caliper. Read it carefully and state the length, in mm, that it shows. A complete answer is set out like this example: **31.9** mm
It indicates **5.9** mm
